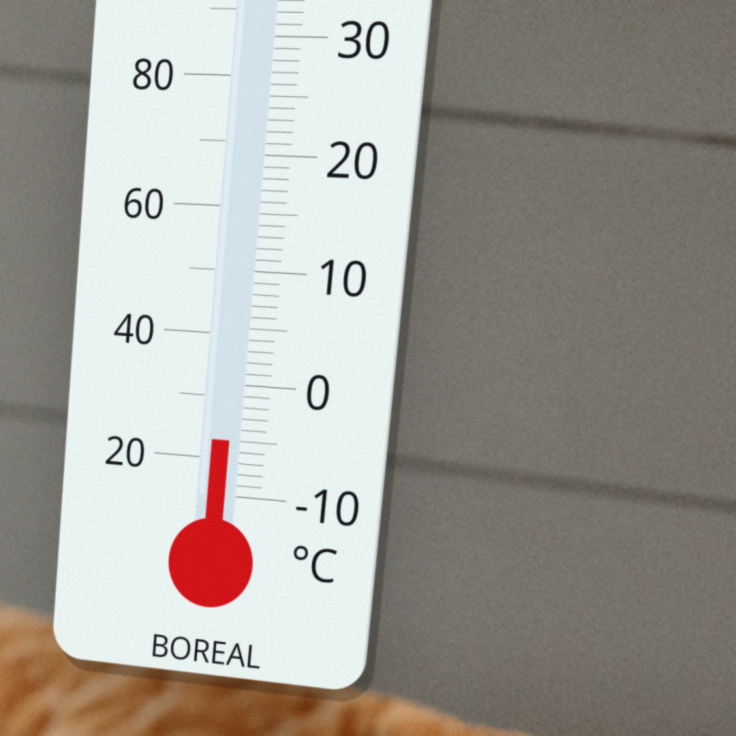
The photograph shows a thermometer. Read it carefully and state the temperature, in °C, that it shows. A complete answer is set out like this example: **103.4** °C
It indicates **-5** °C
